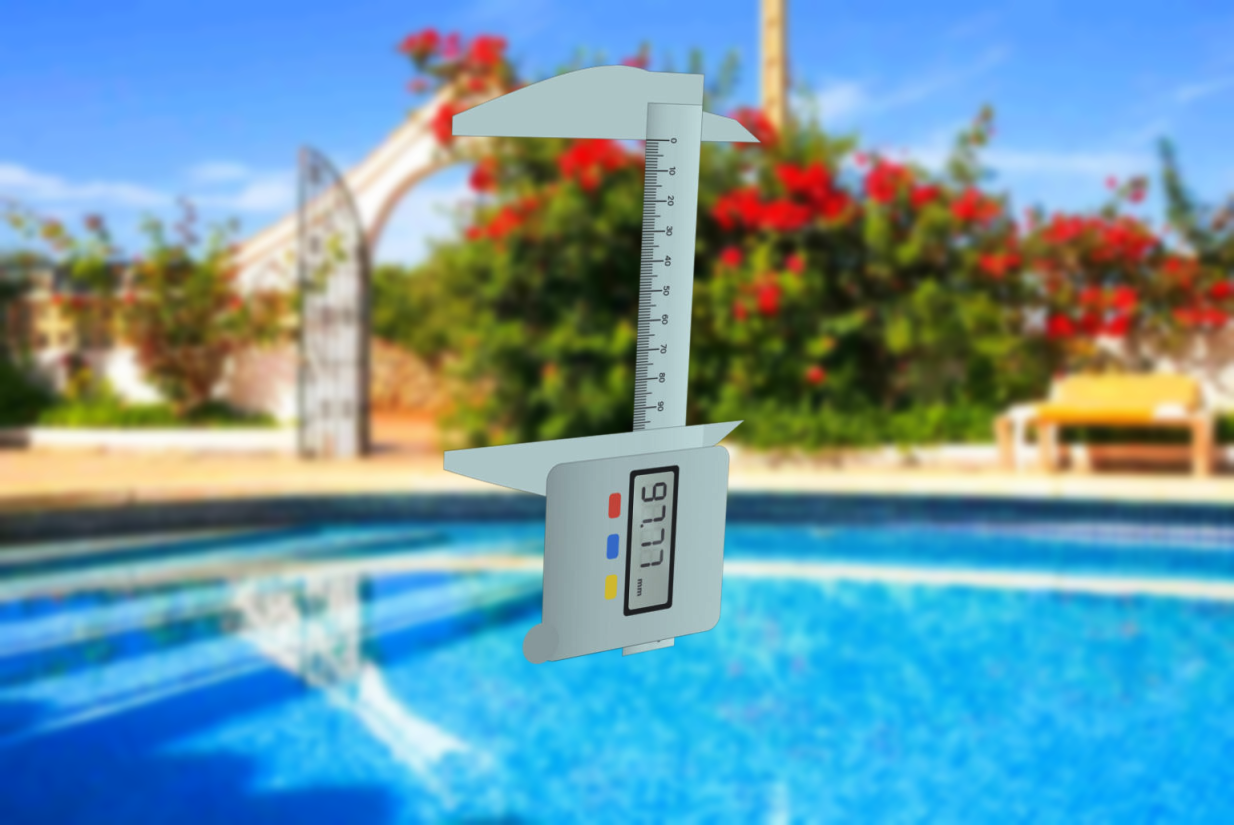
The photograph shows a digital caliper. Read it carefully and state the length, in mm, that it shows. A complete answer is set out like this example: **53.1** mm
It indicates **97.77** mm
